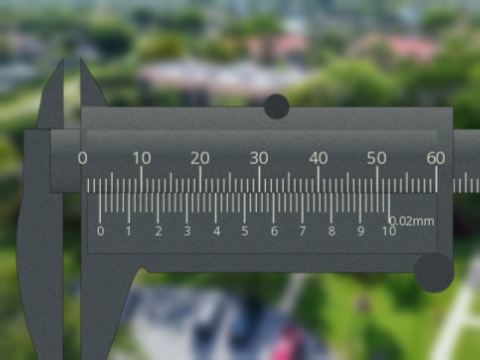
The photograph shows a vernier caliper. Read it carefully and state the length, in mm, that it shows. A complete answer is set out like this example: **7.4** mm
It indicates **3.0** mm
